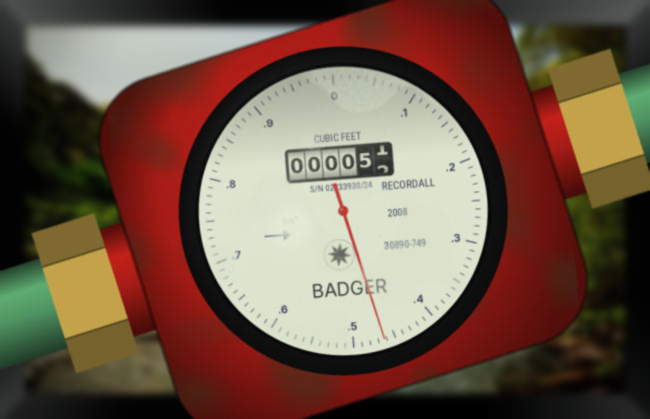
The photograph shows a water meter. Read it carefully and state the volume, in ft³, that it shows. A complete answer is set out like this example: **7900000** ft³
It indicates **51.46** ft³
